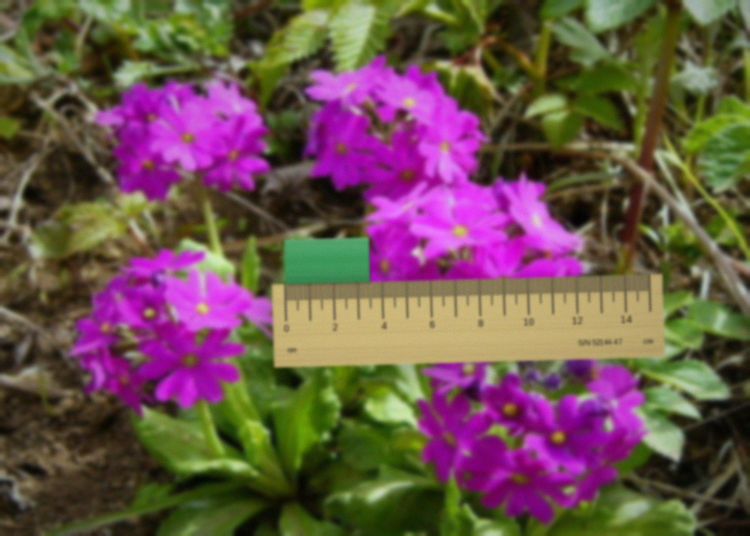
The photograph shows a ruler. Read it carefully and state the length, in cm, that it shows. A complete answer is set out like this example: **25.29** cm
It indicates **3.5** cm
